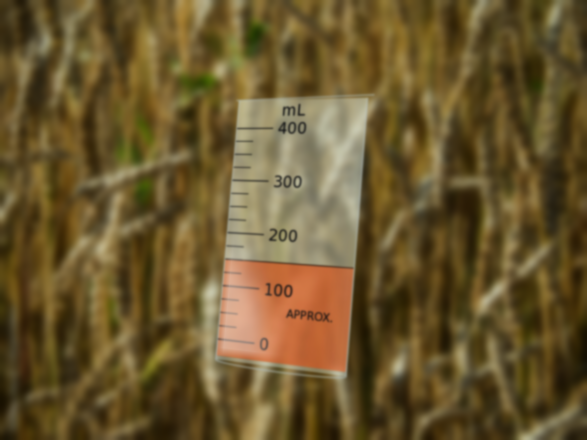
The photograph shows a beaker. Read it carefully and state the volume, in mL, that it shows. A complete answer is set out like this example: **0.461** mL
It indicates **150** mL
